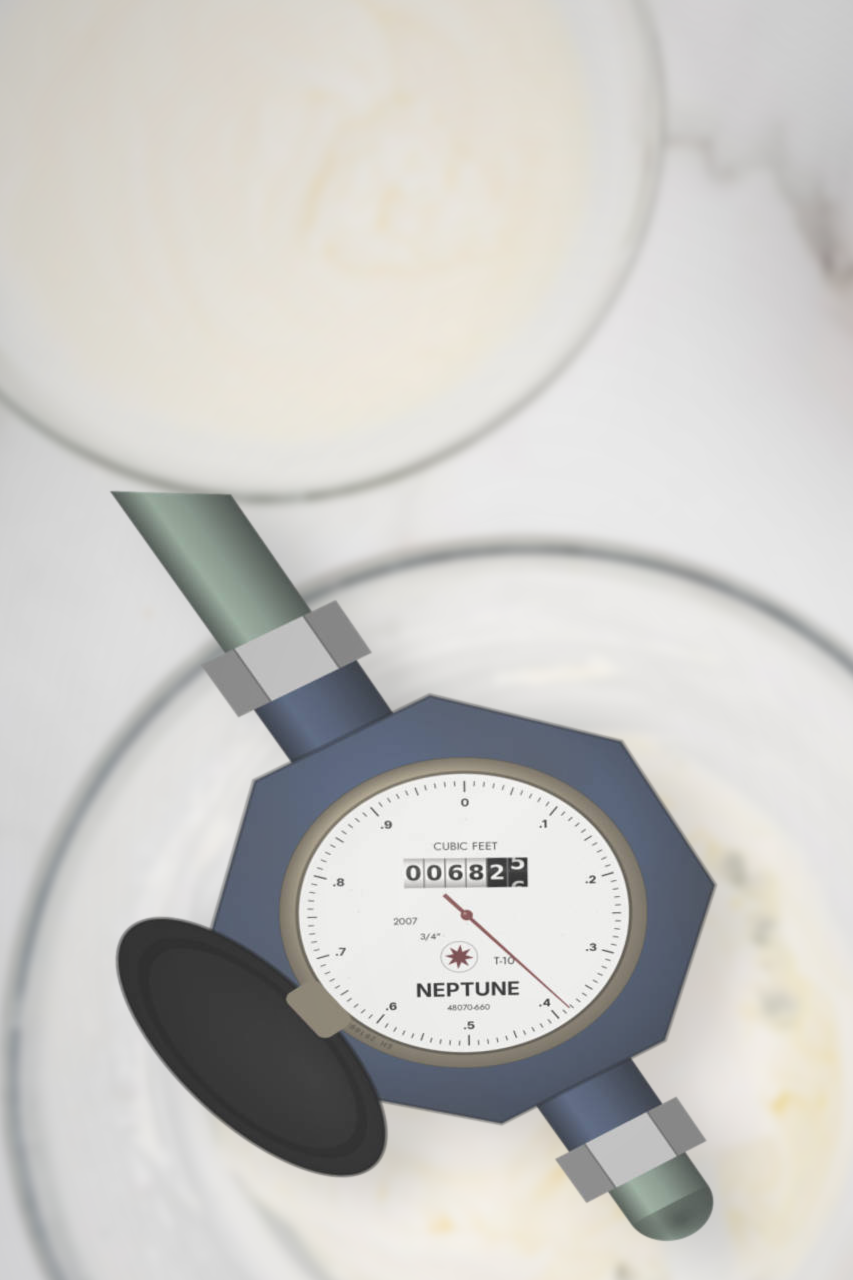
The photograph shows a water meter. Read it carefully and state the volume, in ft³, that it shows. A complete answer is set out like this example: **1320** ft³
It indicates **6825.38** ft³
